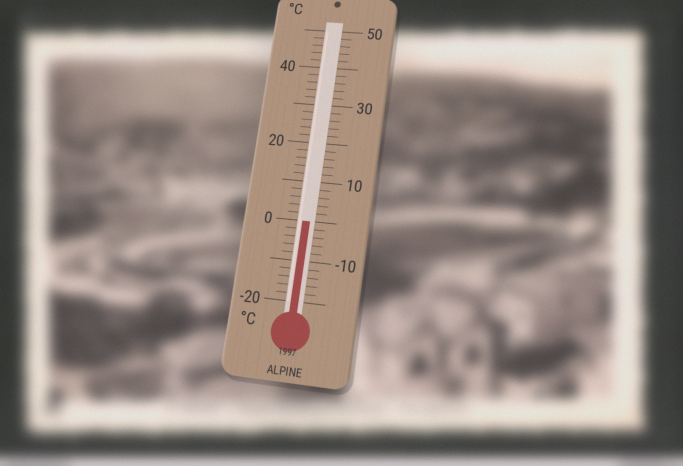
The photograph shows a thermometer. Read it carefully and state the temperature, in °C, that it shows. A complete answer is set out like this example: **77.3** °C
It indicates **0** °C
